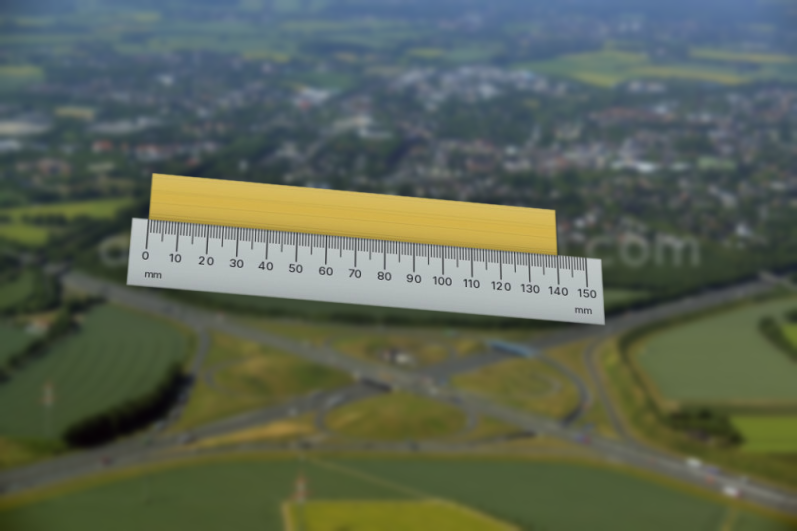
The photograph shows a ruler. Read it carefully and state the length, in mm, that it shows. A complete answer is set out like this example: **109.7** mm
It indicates **140** mm
